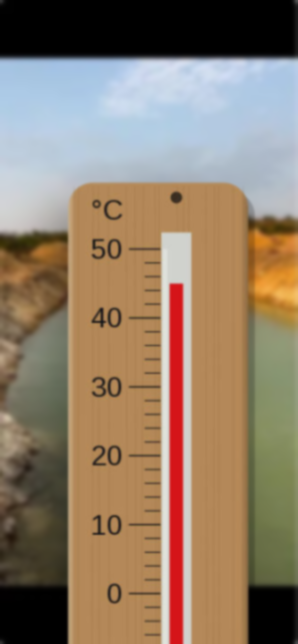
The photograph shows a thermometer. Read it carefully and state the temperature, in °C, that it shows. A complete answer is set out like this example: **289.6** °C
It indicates **45** °C
